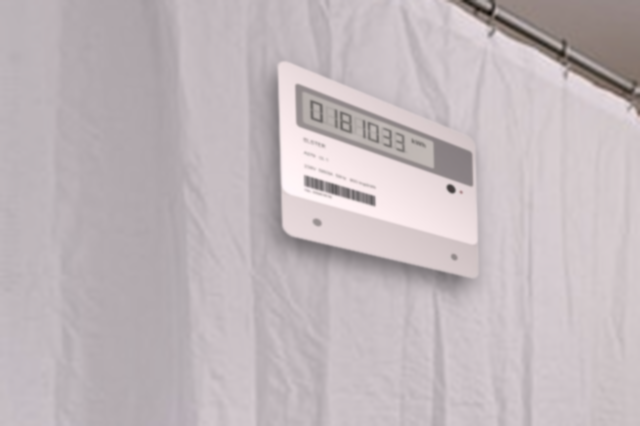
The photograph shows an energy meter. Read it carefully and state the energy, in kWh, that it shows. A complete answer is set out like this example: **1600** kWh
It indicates **181033** kWh
